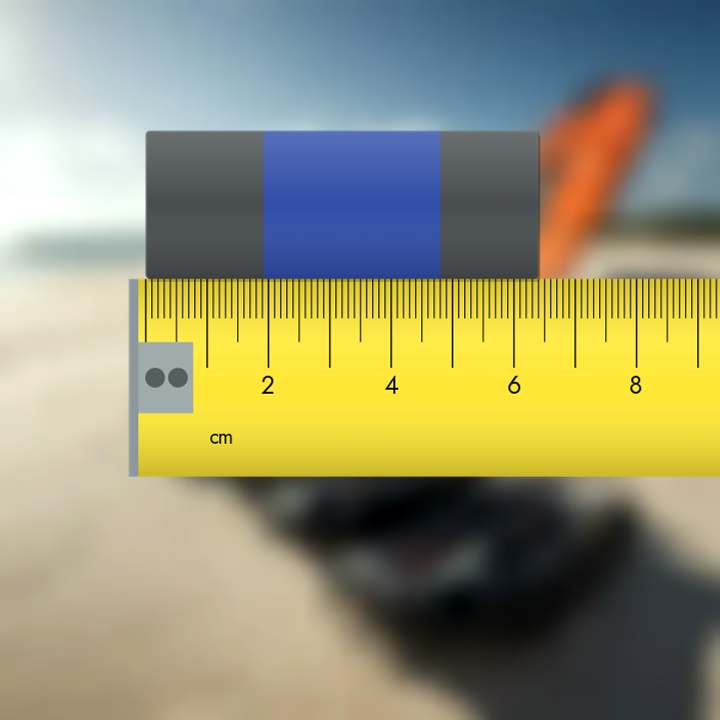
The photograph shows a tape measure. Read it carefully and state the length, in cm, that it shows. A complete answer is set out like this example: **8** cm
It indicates **6.4** cm
